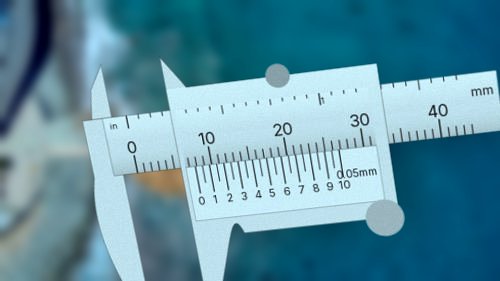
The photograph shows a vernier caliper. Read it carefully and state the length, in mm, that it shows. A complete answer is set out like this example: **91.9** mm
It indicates **7.8** mm
